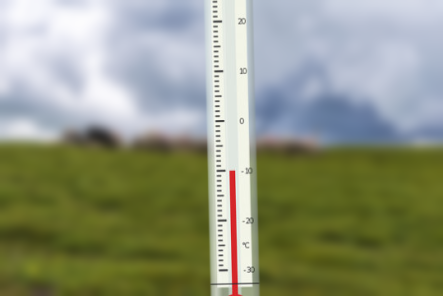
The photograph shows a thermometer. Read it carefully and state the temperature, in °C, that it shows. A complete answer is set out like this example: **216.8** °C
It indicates **-10** °C
